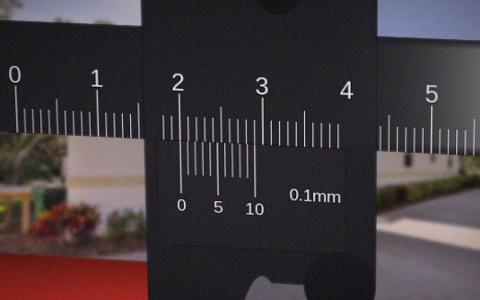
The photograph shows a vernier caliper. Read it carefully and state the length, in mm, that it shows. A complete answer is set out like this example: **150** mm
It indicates **20.0** mm
